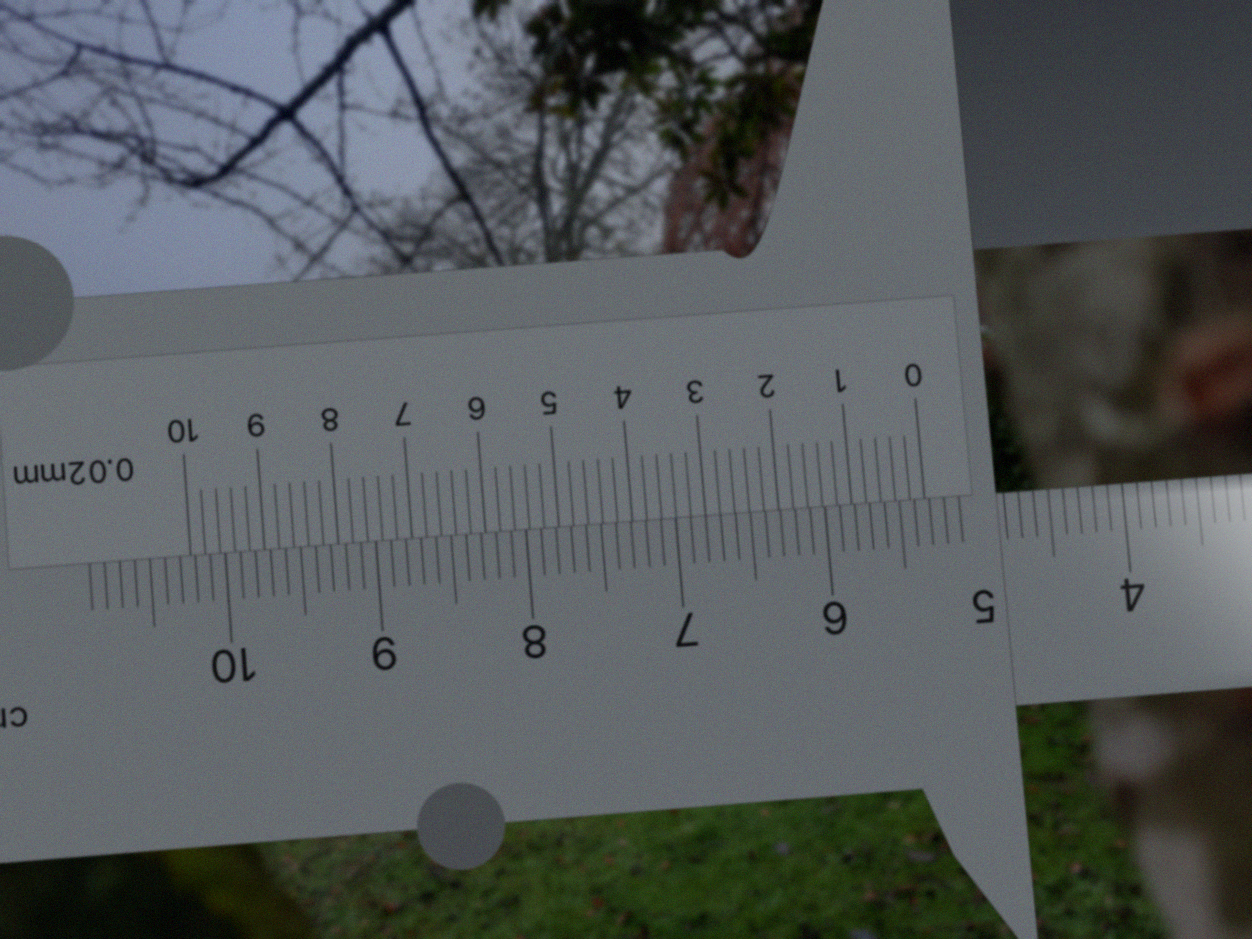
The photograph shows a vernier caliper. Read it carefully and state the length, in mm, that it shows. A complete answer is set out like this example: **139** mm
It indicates **53.3** mm
